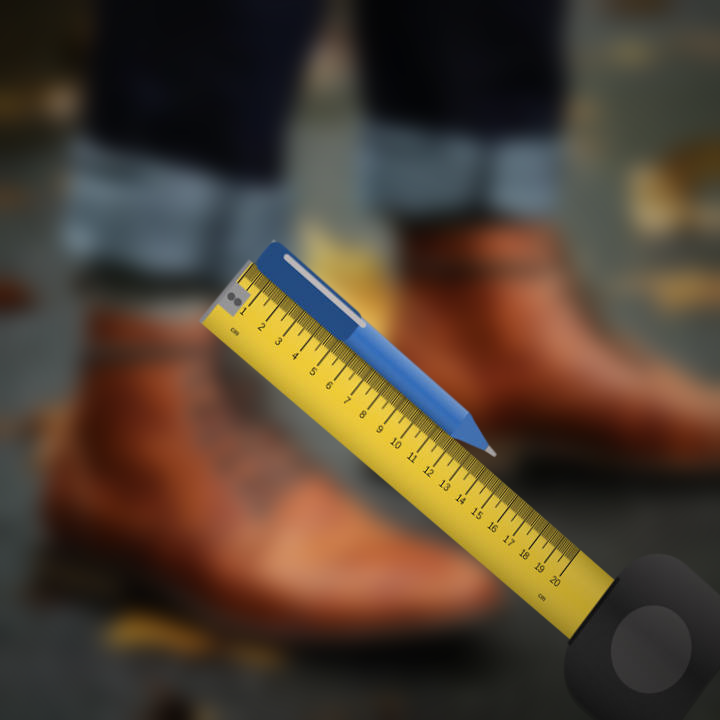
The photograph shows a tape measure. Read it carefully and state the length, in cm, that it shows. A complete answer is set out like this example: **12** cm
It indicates **14** cm
